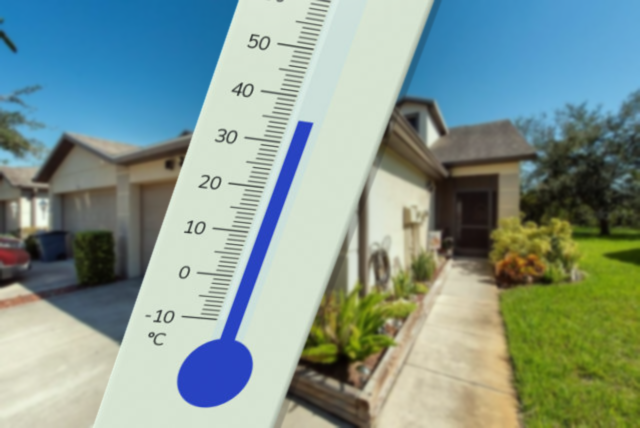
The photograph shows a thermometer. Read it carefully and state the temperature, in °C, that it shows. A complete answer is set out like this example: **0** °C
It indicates **35** °C
